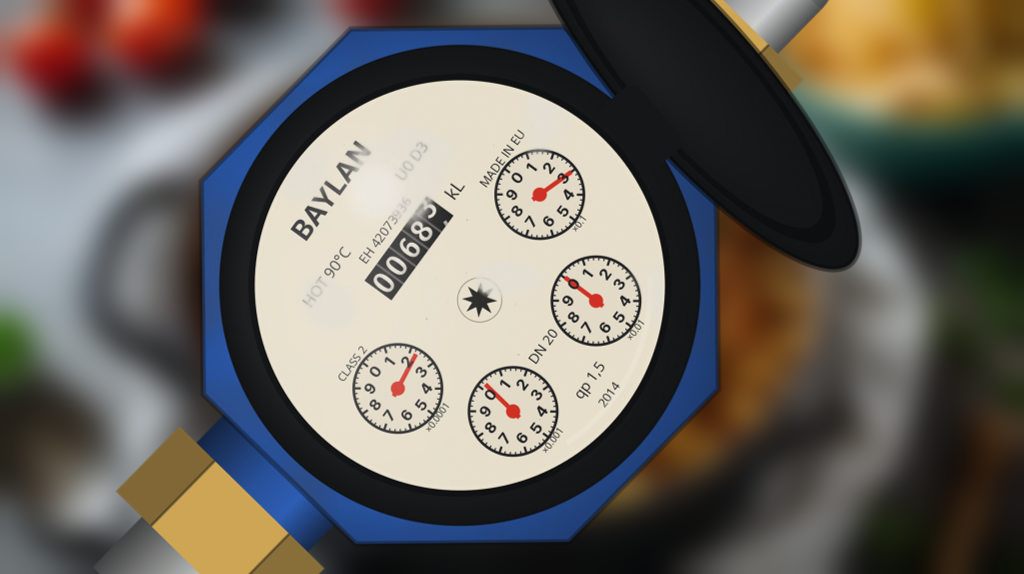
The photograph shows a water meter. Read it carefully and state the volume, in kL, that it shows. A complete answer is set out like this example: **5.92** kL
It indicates **683.3002** kL
